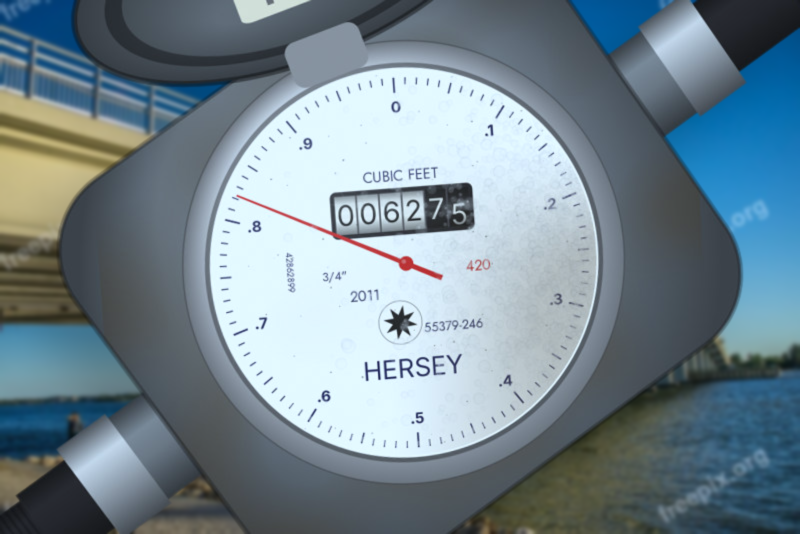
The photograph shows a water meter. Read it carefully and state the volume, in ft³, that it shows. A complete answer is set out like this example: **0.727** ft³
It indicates **6274.82** ft³
